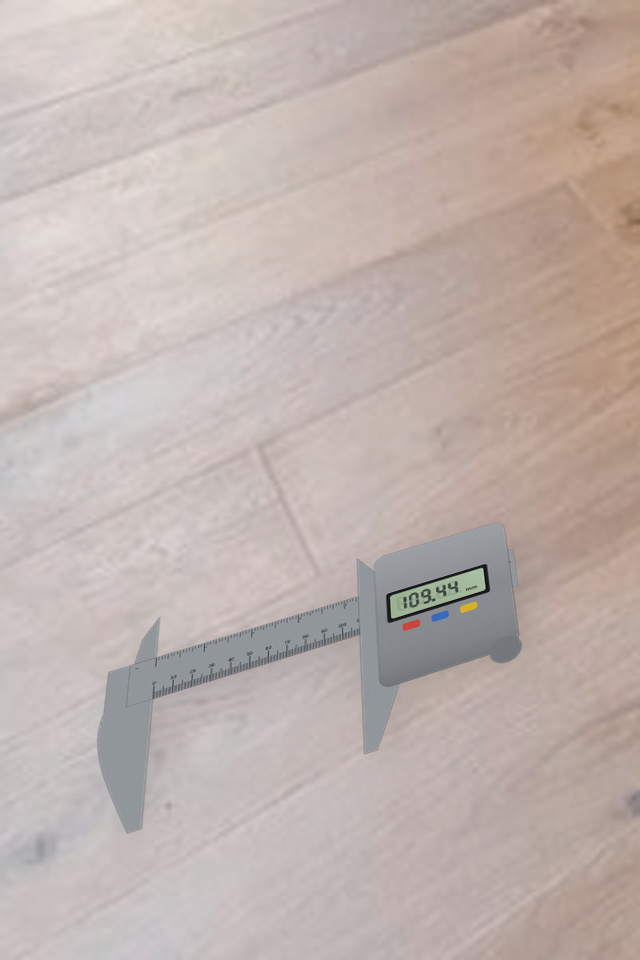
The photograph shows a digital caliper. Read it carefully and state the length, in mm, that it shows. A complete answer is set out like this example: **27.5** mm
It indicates **109.44** mm
